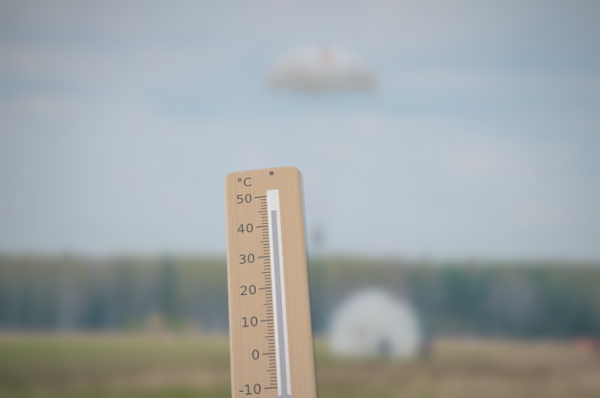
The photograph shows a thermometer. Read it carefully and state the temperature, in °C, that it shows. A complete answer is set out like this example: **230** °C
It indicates **45** °C
